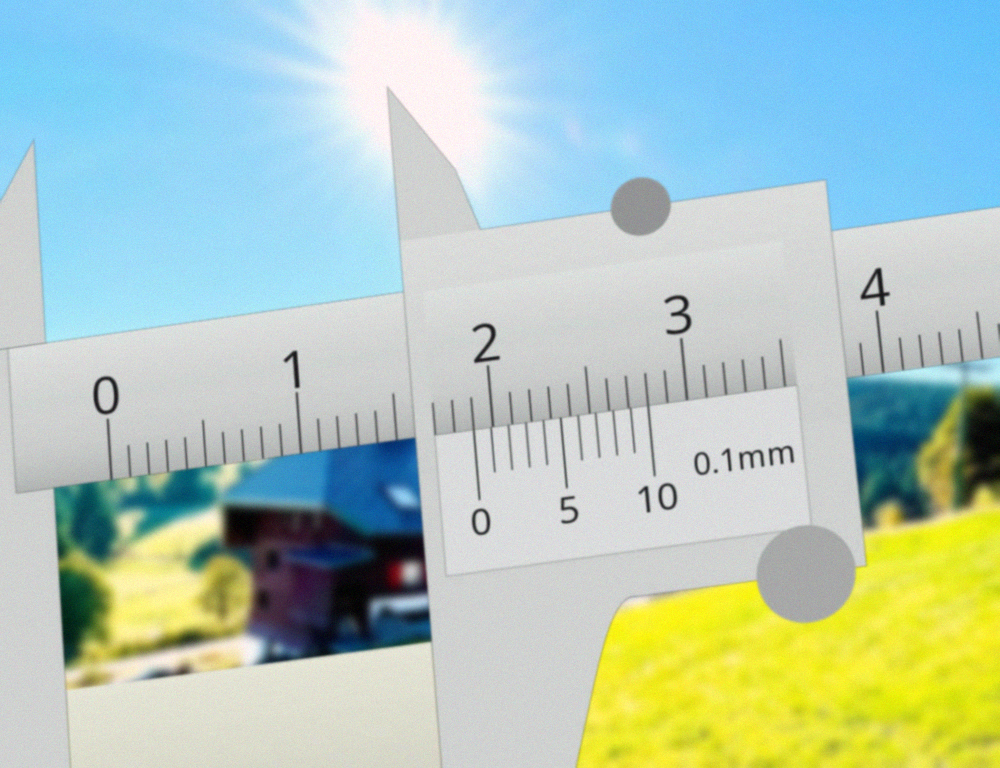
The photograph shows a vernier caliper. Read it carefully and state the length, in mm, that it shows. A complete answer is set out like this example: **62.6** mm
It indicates **19.0** mm
